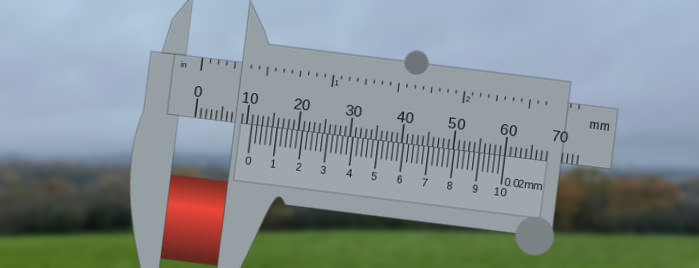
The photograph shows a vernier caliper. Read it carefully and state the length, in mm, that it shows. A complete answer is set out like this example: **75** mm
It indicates **11.0** mm
